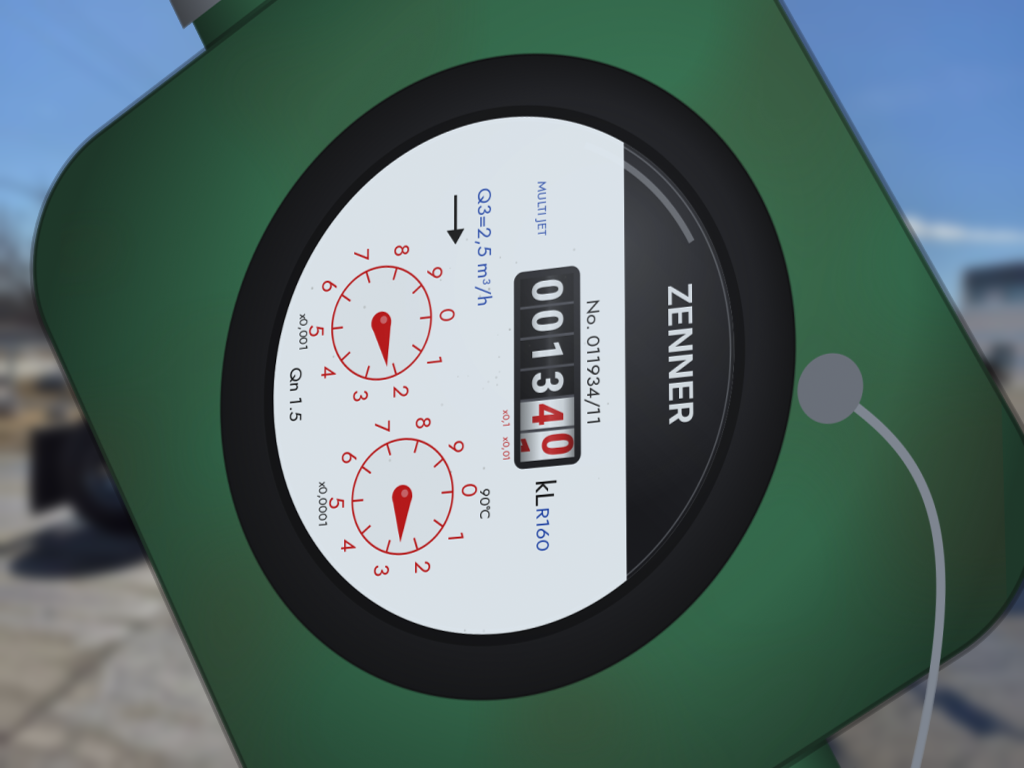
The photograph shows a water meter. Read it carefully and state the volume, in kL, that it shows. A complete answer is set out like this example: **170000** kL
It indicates **13.4022** kL
